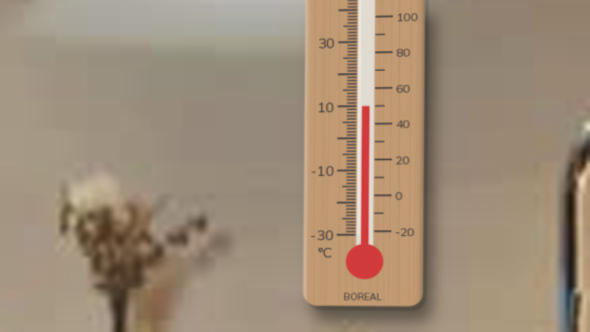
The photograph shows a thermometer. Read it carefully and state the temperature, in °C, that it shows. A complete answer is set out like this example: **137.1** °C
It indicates **10** °C
